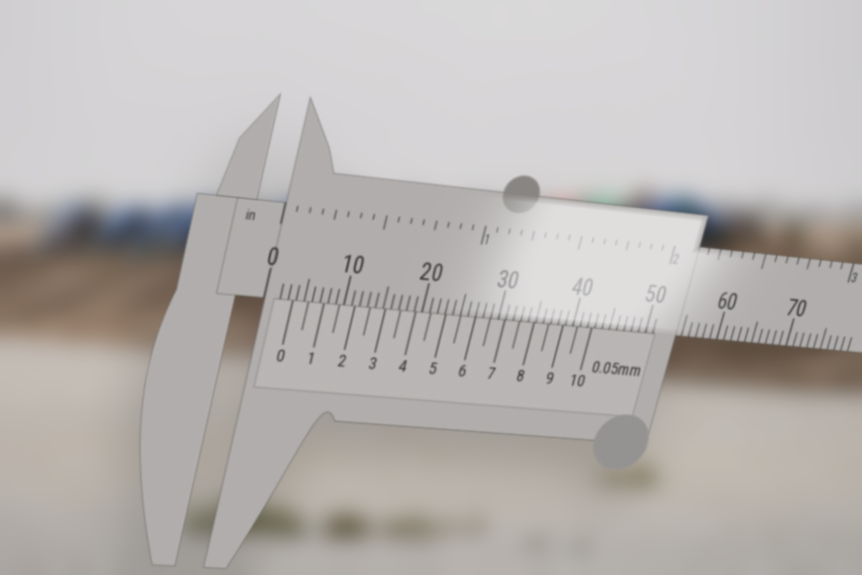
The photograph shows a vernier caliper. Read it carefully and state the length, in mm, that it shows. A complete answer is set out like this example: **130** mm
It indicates **3.6** mm
